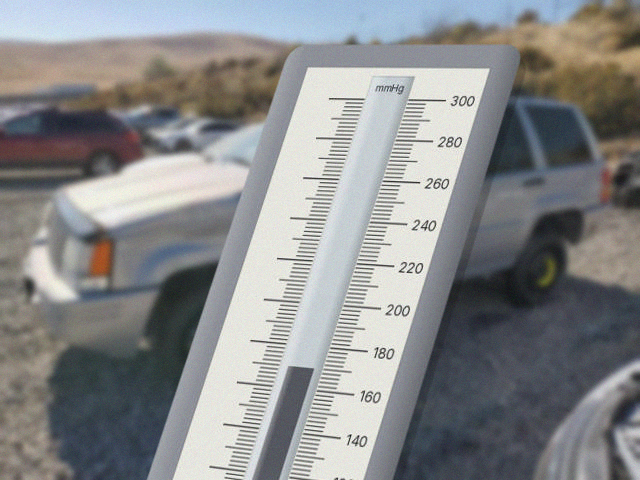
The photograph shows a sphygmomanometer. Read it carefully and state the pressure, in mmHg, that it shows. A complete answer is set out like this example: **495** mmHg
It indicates **170** mmHg
